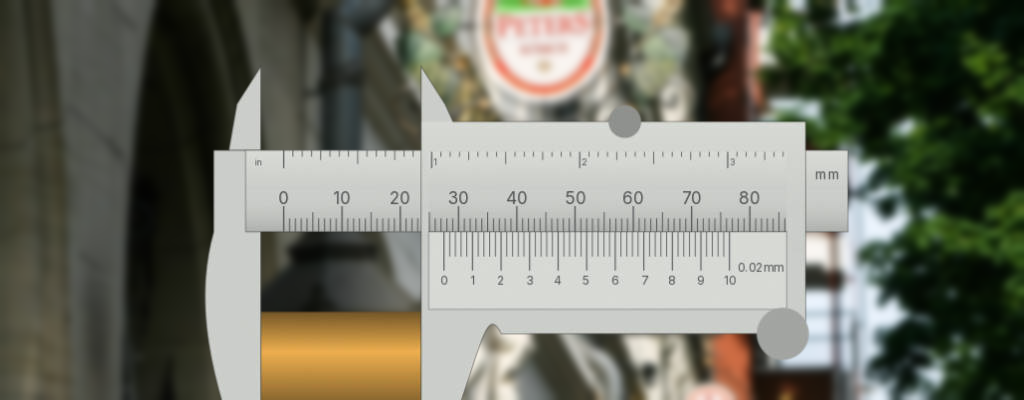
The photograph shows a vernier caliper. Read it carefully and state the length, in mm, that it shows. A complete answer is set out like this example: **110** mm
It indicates **27.5** mm
